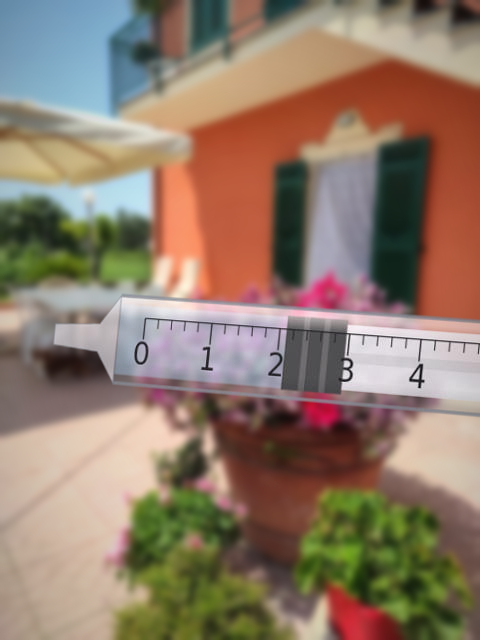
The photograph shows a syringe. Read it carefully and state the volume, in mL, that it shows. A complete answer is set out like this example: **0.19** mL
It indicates **2.1** mL
